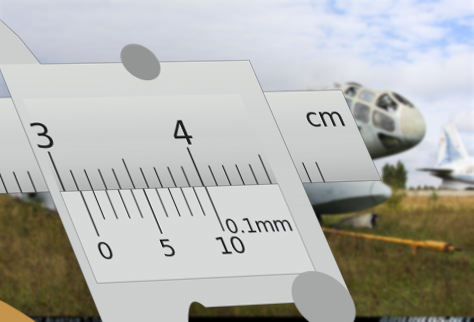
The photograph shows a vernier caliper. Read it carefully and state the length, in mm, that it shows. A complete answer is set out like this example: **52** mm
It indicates **31.1** mm
